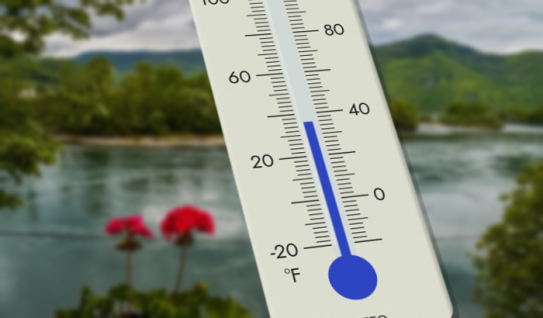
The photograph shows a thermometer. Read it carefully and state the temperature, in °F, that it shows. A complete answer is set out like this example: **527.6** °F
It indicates **36** °F
